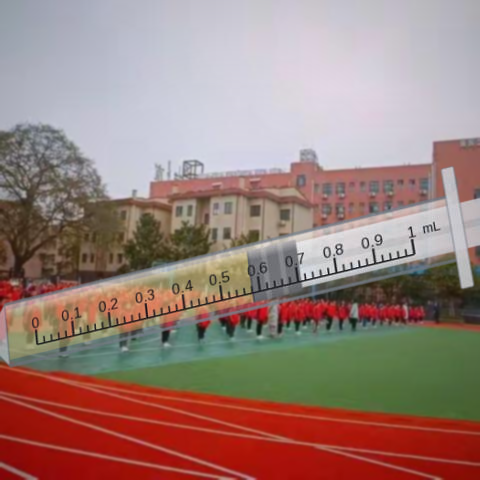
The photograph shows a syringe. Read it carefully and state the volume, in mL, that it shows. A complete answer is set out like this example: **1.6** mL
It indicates **0.58** mL
